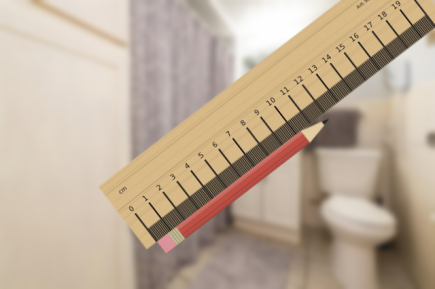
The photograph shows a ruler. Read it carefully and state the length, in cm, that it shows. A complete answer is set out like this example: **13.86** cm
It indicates **12** cm
